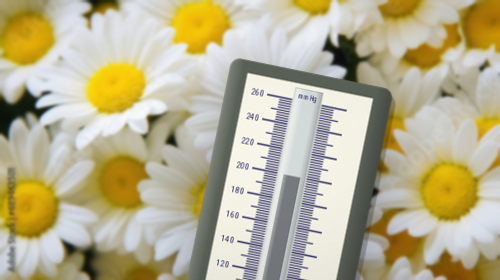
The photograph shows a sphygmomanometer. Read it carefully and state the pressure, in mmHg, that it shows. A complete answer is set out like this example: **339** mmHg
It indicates **200** mmHg
